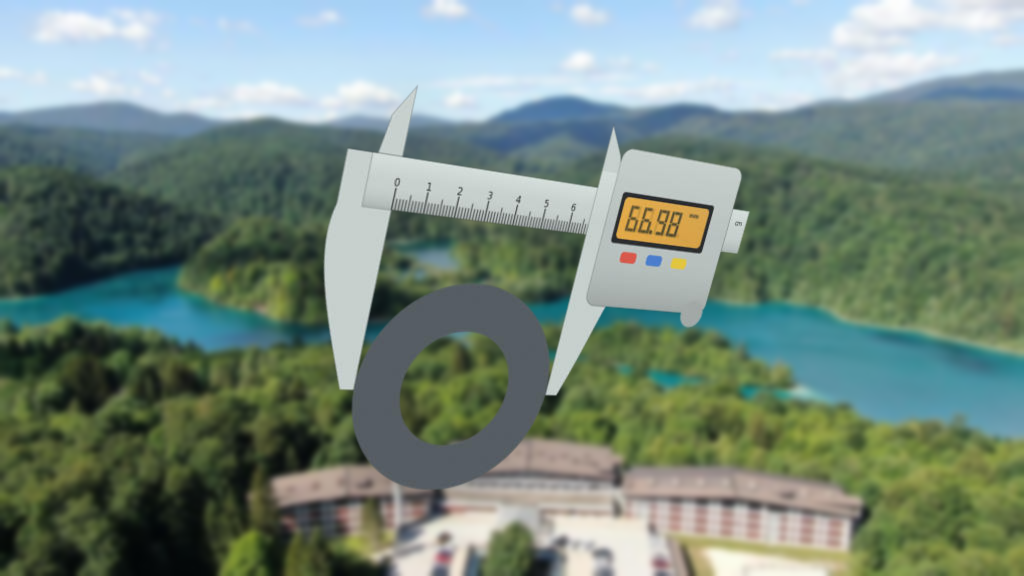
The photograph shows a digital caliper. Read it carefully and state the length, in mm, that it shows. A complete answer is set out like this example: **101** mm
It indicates **66.98** mm
